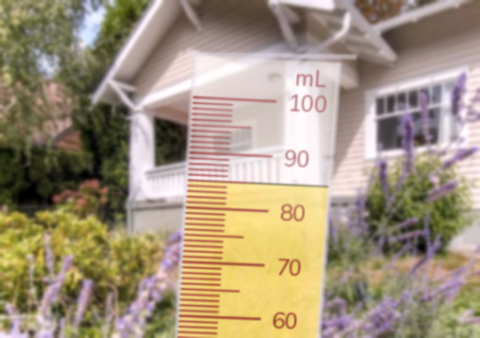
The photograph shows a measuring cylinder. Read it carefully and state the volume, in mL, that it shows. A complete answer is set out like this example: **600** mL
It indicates **85** mL
